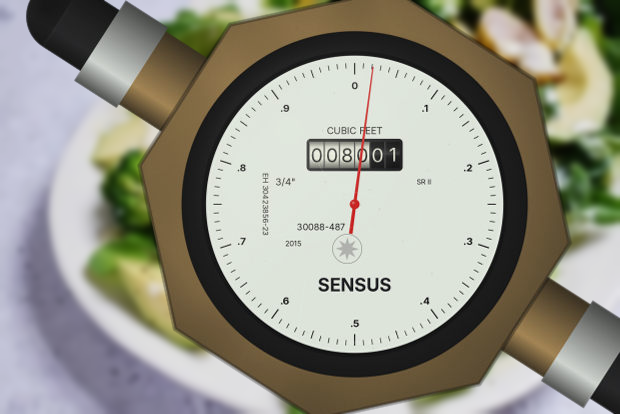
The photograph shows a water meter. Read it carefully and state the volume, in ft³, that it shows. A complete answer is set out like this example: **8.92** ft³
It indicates **8001.02** ft³
